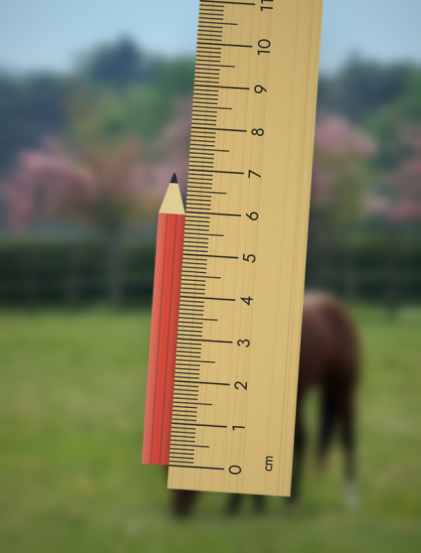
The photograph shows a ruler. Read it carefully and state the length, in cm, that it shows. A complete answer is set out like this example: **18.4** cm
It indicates **6.9** cm
